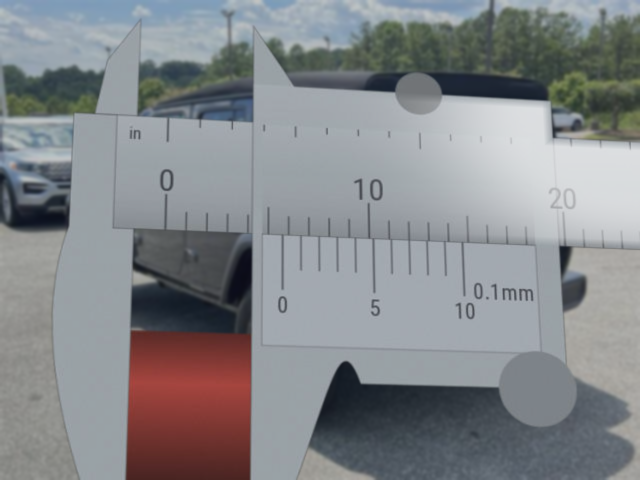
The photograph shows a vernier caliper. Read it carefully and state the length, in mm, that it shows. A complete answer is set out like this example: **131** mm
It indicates **5.7** mm
